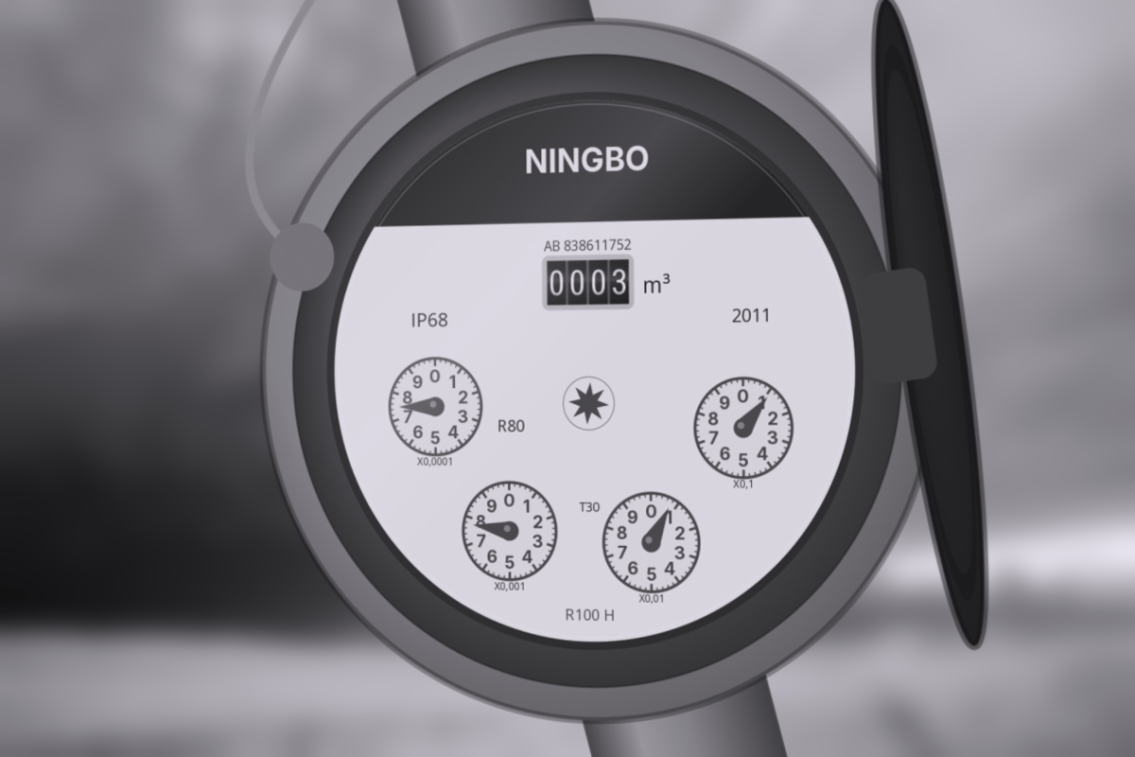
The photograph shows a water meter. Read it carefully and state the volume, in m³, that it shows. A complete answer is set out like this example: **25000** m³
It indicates **3.1077** m³
